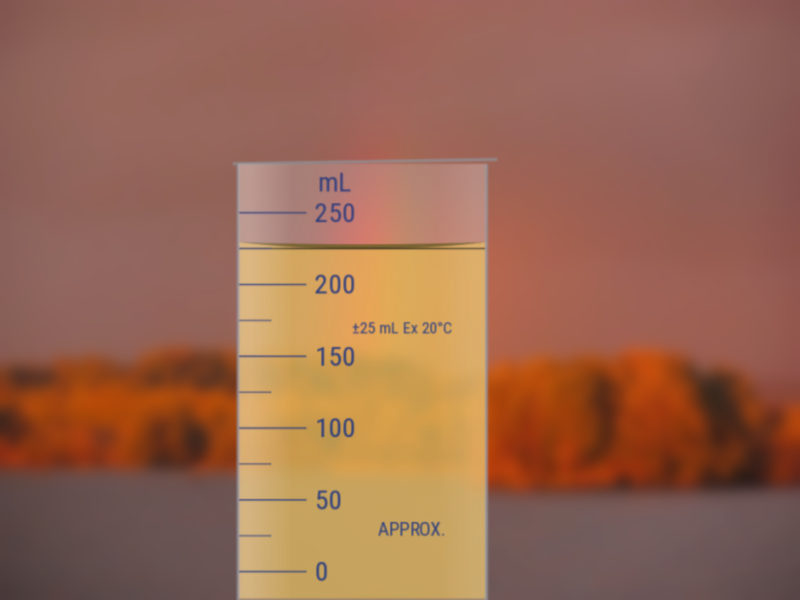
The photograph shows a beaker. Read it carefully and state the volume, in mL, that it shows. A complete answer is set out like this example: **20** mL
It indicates **225** mL
